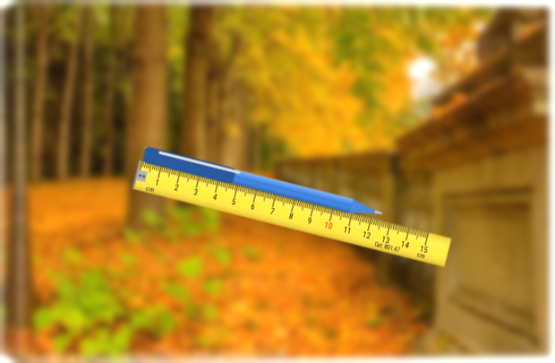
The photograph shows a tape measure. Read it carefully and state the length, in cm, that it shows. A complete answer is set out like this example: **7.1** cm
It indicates **12.5** cm
